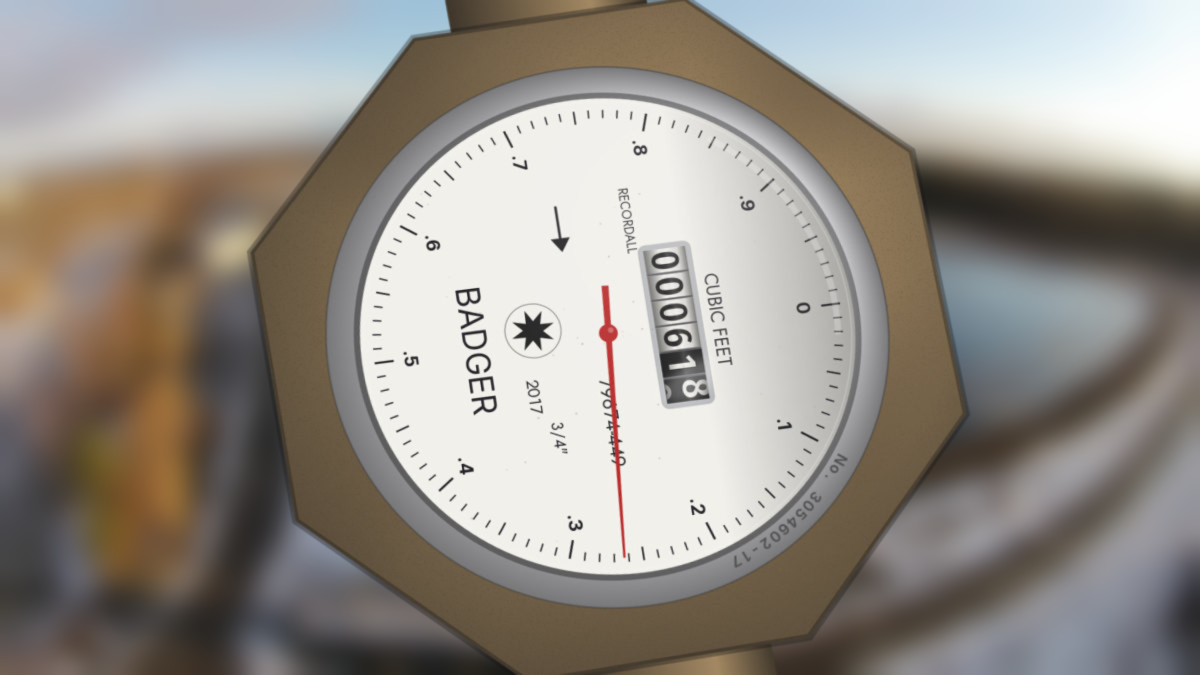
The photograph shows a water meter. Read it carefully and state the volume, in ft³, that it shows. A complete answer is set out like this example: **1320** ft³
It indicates **618.26** ft³
